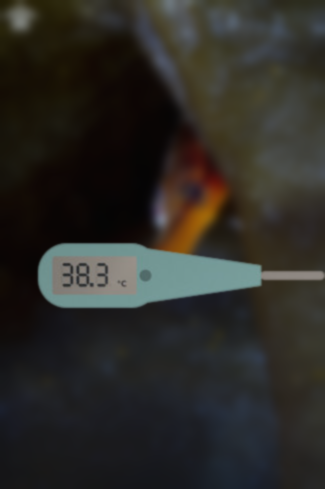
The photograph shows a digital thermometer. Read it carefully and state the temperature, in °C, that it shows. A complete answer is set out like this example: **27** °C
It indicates **38.3** °C
